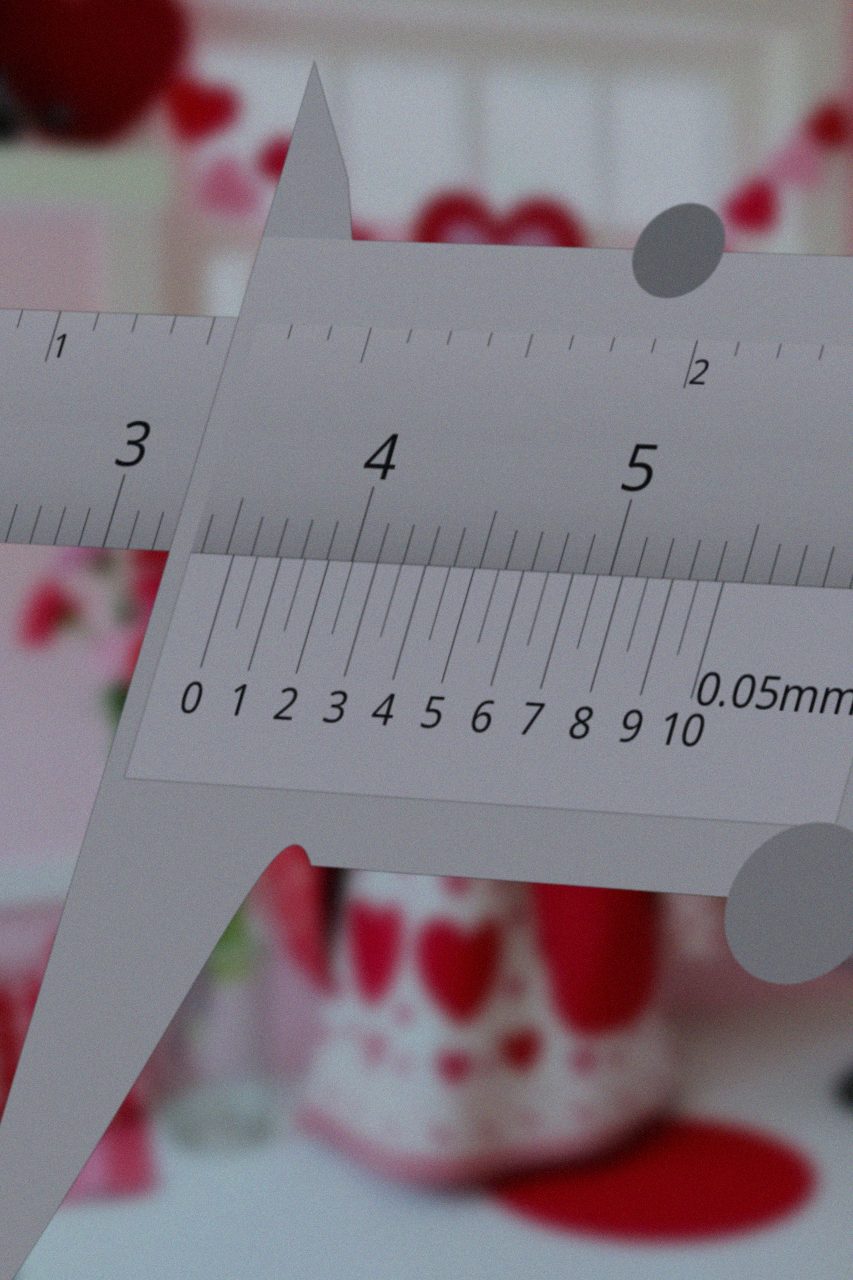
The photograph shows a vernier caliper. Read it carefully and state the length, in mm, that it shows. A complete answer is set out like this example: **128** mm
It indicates **35.3** mm
